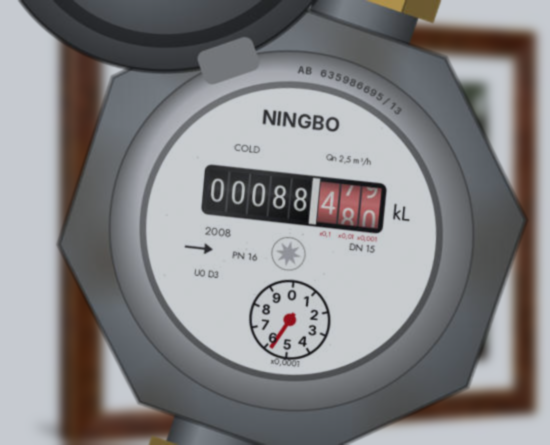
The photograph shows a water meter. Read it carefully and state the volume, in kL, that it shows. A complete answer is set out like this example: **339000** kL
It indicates **88.4795** kL
